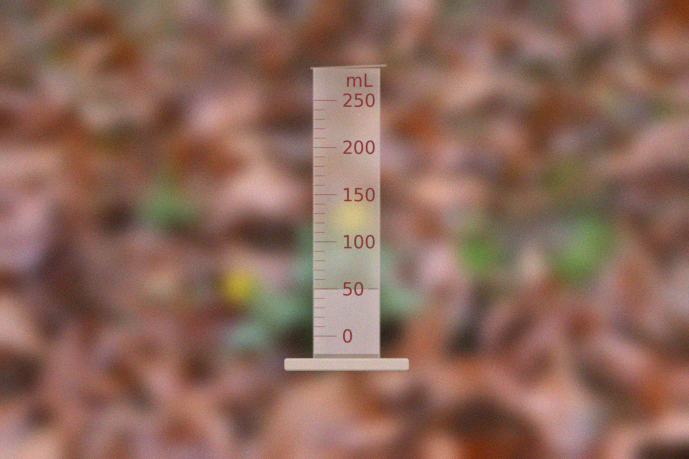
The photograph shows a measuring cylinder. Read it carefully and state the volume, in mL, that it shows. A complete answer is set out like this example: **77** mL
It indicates **50** mL
